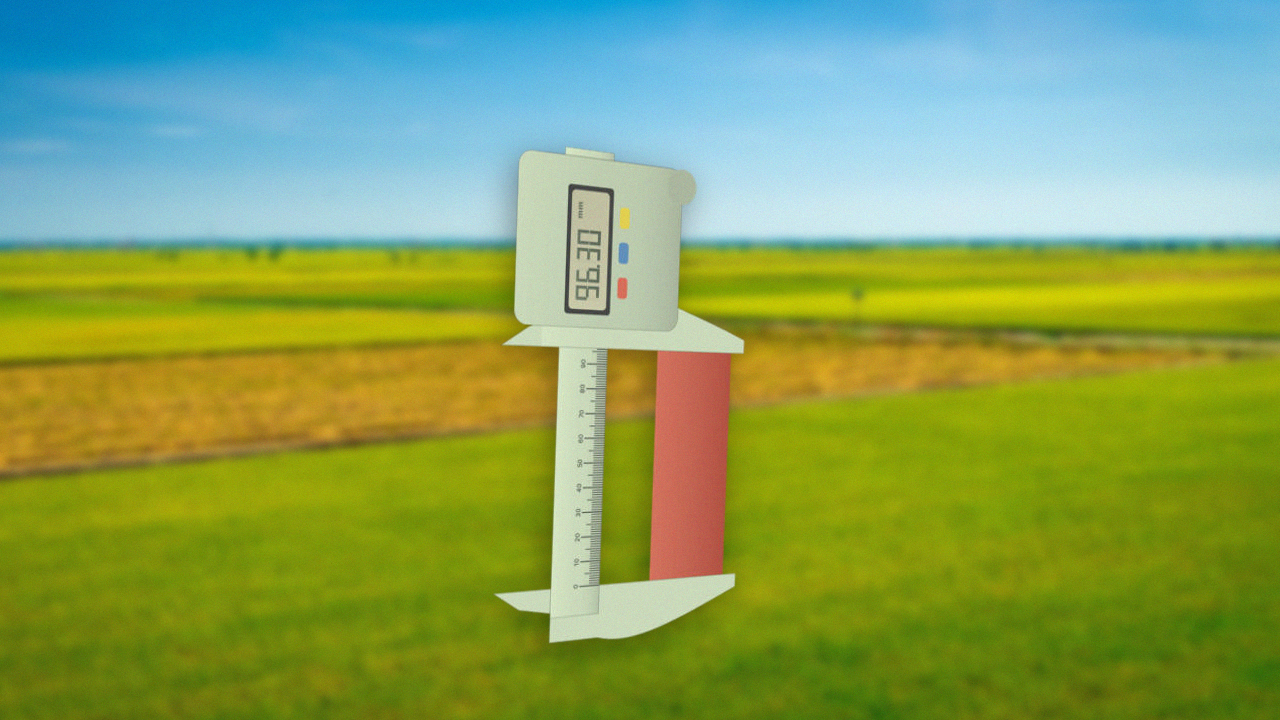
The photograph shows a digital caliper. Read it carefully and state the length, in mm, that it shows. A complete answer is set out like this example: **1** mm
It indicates **96.30** mm
